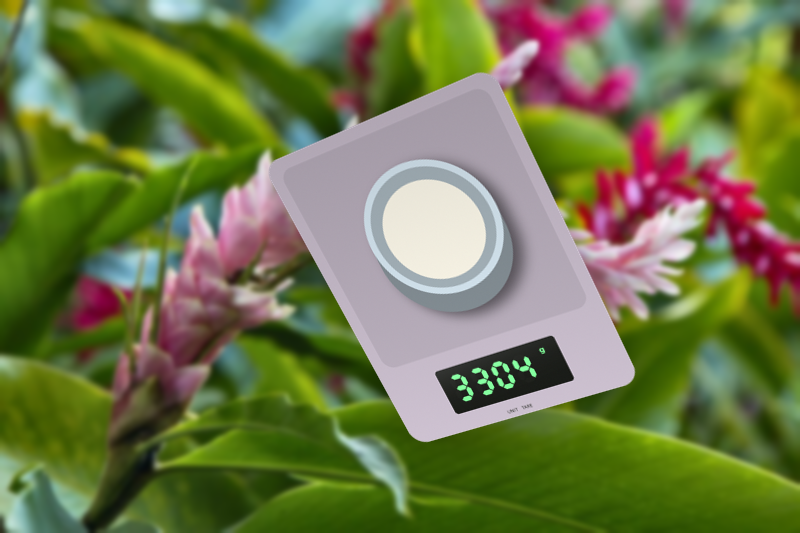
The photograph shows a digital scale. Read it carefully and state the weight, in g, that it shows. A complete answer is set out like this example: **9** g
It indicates **3304** g
